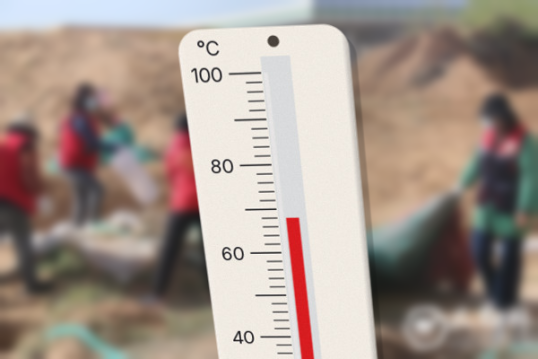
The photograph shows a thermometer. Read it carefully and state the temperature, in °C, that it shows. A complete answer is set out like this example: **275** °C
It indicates **68** °C
